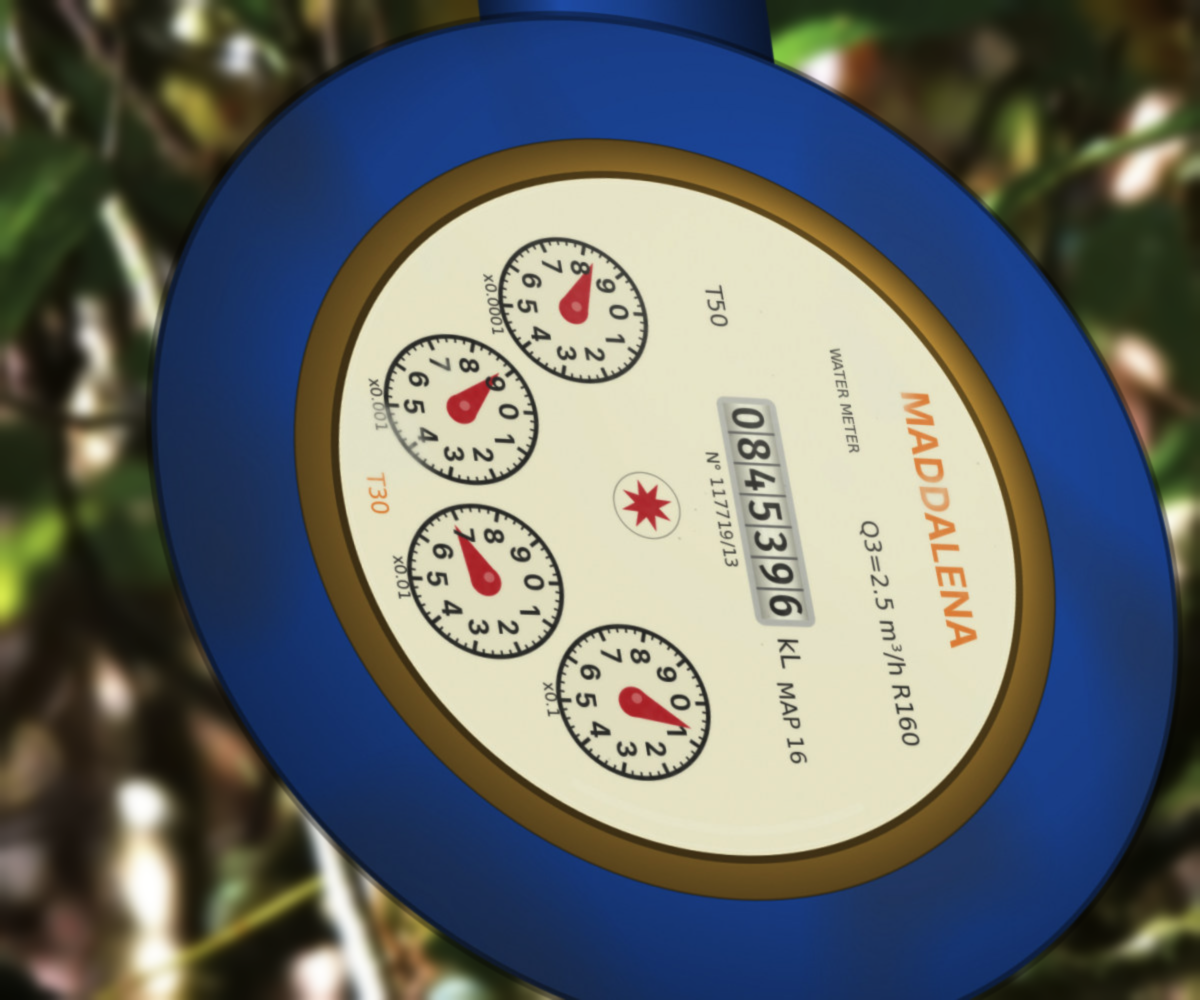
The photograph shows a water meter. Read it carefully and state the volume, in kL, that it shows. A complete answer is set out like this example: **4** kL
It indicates **845396.0688** kL
